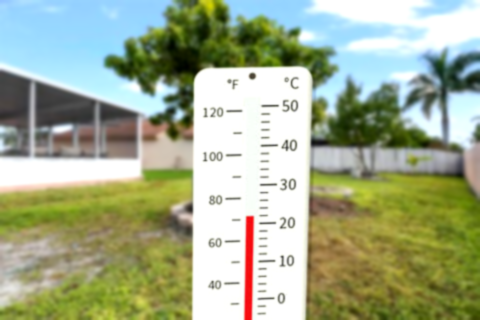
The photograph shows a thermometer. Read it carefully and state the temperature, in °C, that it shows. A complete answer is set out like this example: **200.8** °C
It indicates **22** °C
